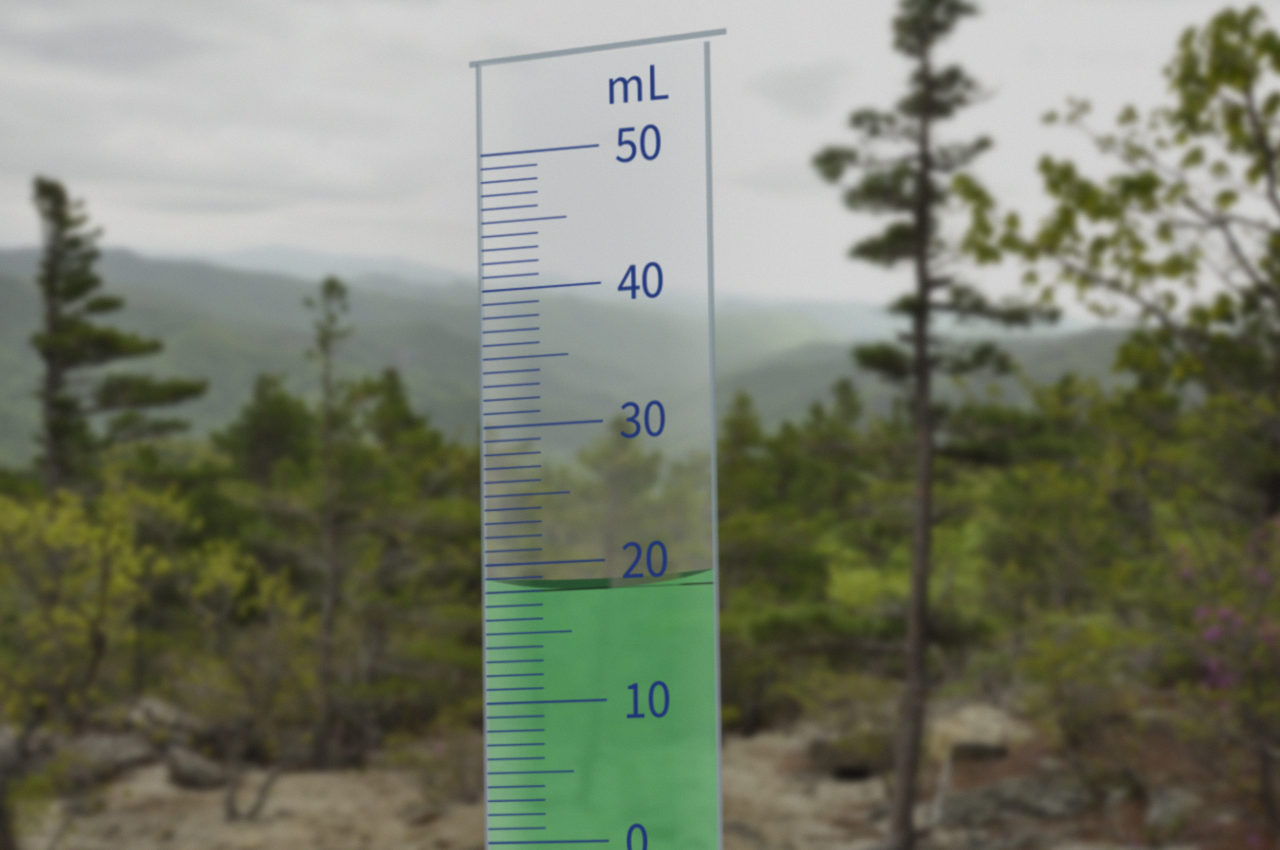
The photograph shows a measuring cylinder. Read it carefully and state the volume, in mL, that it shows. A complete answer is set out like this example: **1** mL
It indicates **18** mL
